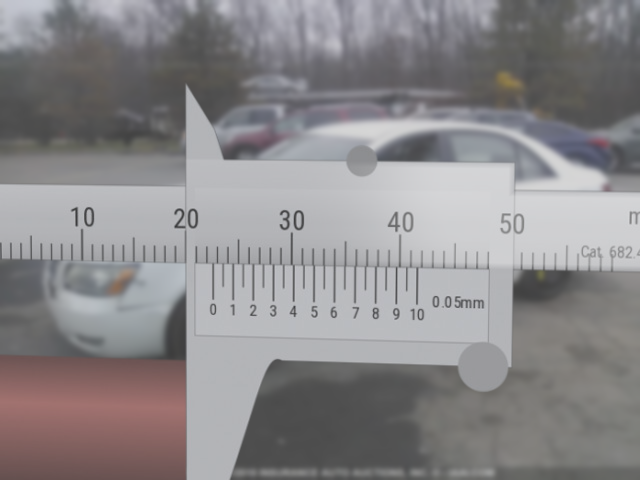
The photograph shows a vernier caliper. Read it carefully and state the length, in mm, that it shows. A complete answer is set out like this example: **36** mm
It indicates **22.6** mm
